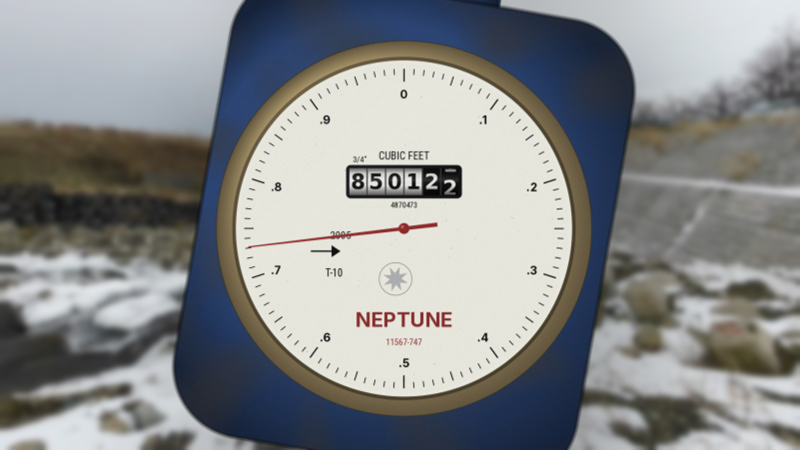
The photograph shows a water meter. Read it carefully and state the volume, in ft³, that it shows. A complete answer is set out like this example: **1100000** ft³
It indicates **850121.73** ft³
